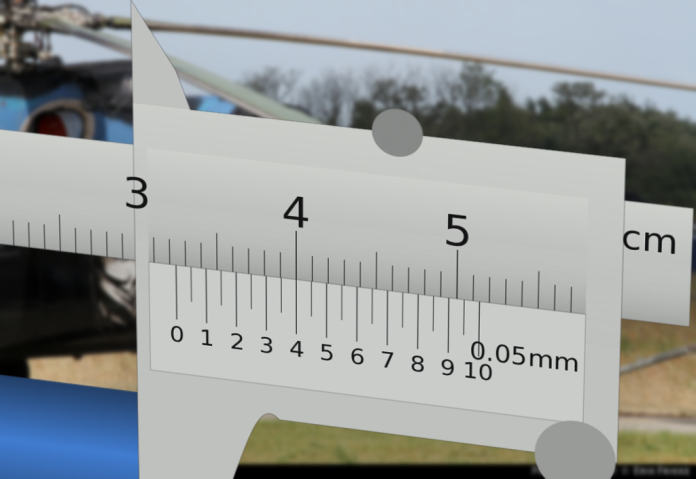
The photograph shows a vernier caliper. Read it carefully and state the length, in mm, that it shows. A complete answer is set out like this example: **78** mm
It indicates **32.4** mm
